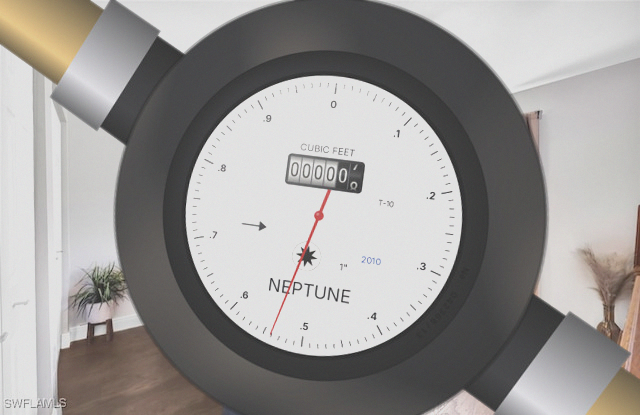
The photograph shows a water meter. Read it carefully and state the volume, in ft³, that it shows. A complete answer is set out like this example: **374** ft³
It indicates **7.54** ft³
